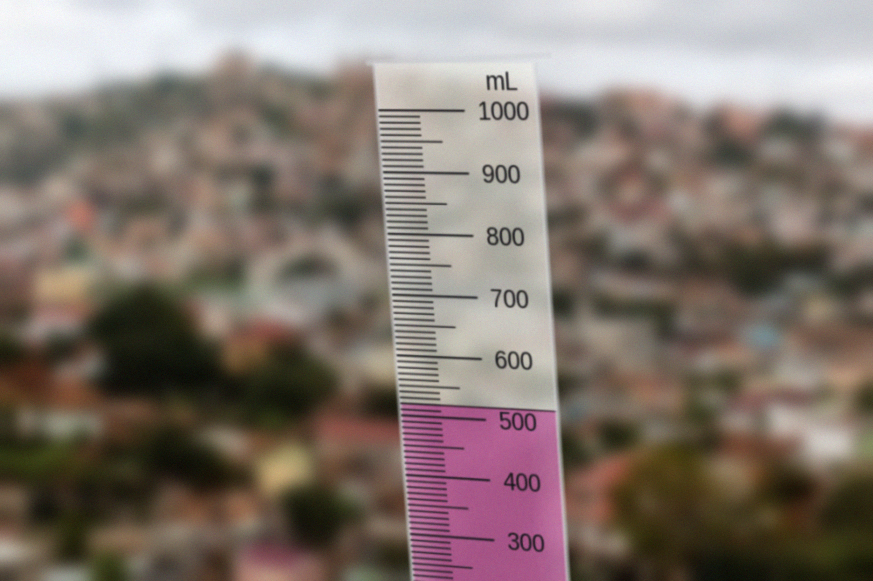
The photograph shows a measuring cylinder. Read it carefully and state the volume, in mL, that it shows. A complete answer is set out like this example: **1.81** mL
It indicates **520** mL
